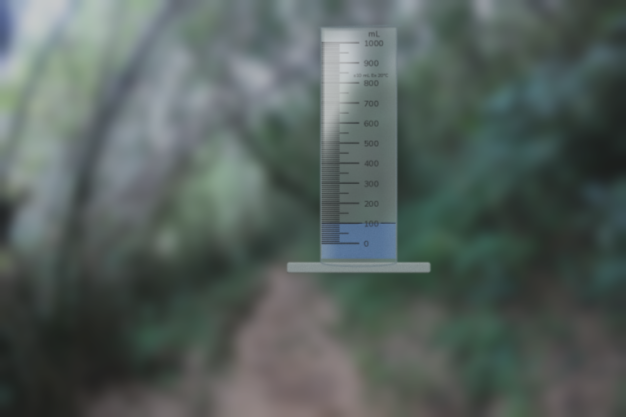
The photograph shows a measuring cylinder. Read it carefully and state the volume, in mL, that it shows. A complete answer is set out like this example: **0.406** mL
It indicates **100** mL
